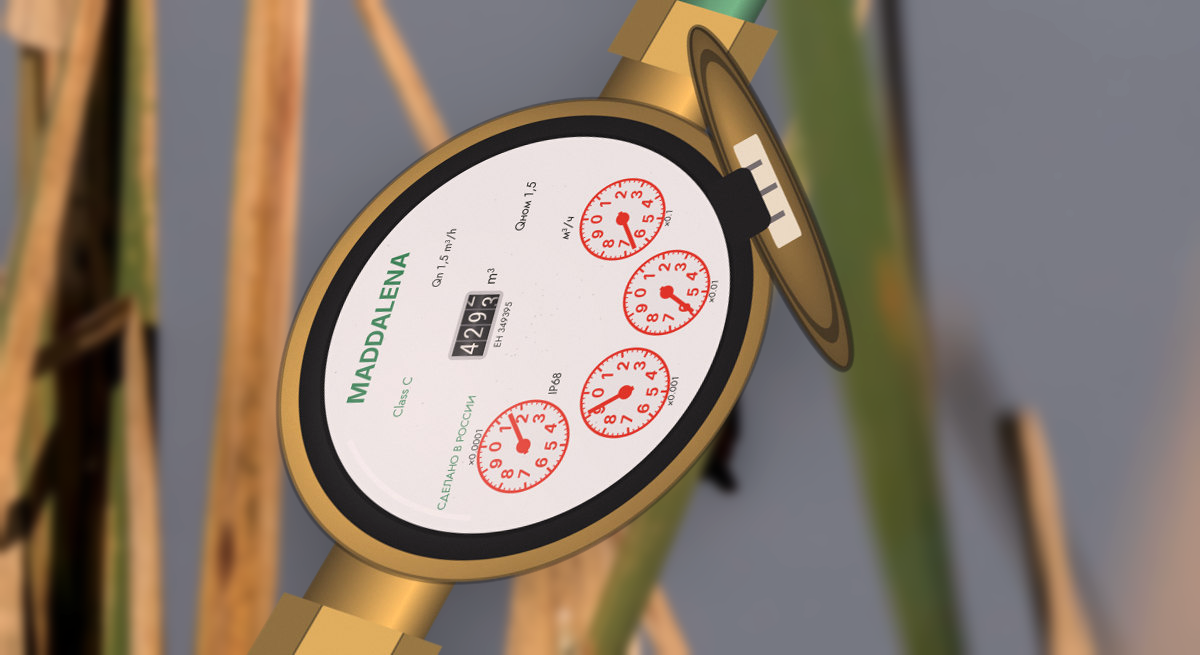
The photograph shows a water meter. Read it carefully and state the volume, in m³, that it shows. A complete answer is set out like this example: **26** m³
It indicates **4292.6591** m³
